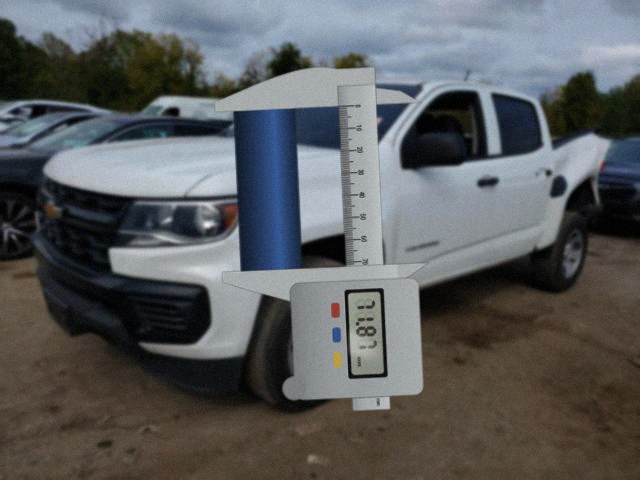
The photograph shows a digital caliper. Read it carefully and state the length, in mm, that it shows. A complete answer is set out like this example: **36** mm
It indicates **71.87** mm
